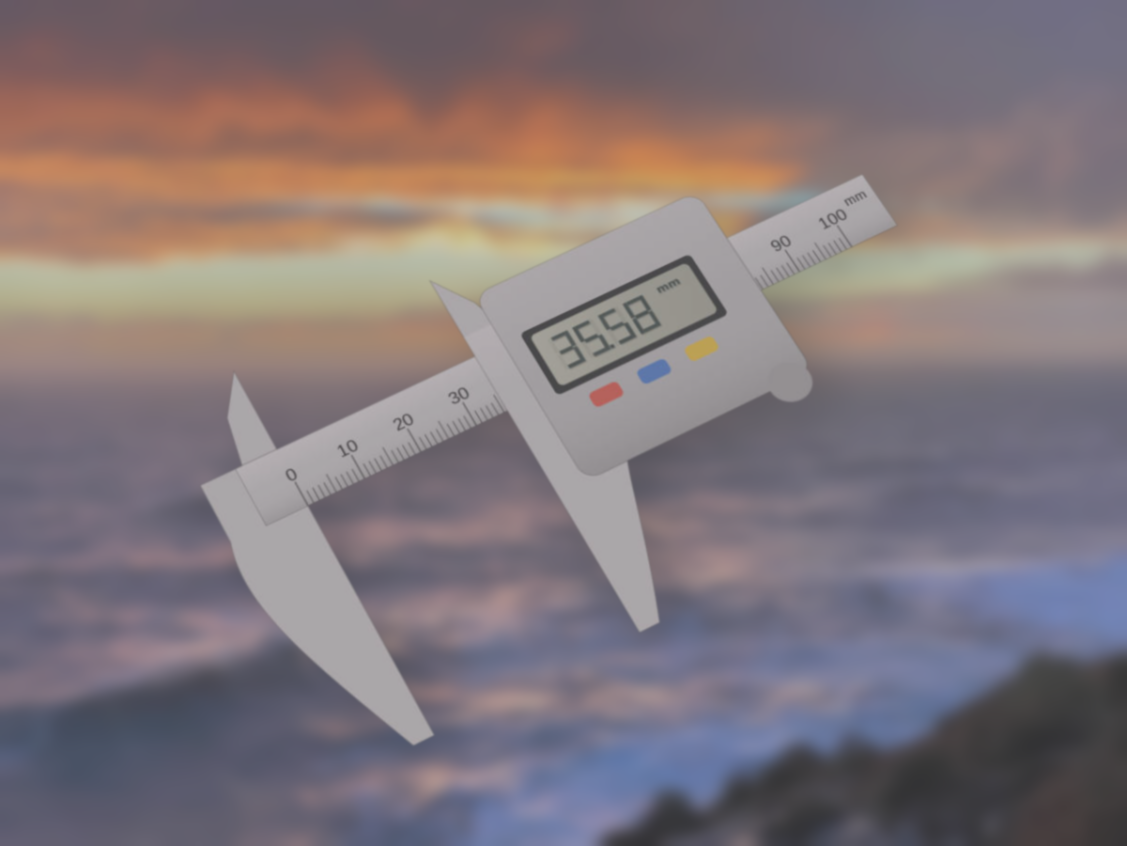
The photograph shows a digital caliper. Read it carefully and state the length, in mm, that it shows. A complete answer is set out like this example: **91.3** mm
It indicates **35.58** mm
